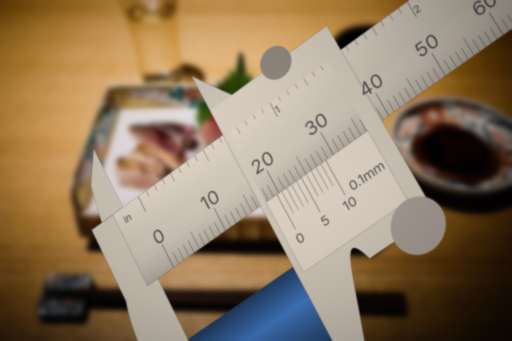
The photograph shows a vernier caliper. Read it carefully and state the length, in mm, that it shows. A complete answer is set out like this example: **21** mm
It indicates **19.6** mm
